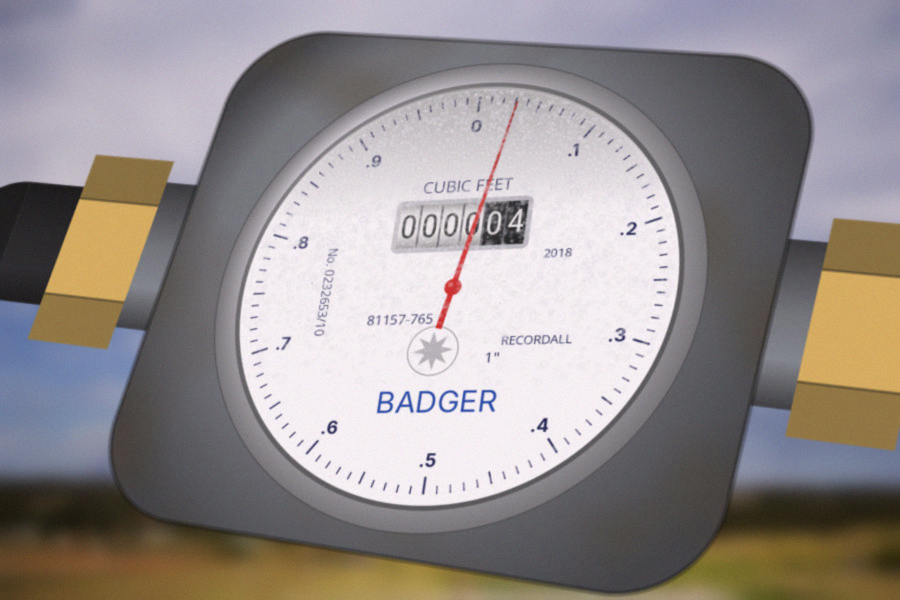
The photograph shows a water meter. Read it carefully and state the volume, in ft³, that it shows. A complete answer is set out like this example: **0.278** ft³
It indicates **4.03** ft³
